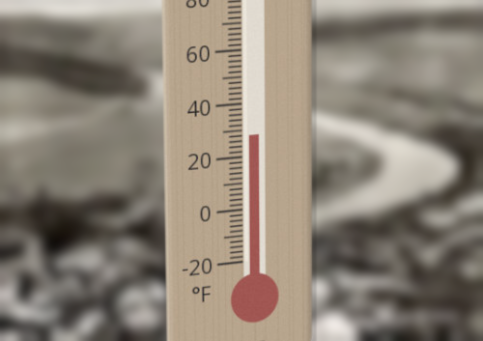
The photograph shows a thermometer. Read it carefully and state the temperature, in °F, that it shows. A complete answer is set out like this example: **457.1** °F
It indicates **28** °F
